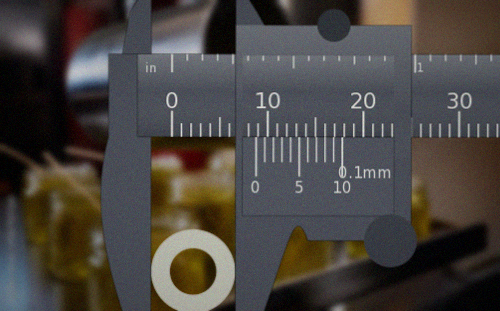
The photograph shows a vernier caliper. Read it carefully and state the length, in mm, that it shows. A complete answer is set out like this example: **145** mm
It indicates **8.8** mm
